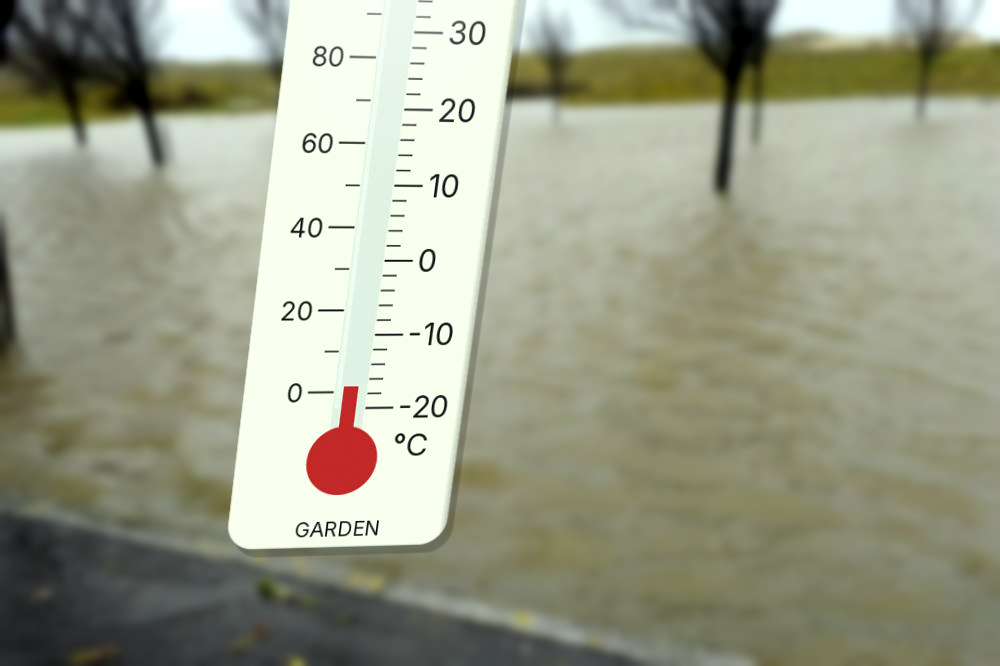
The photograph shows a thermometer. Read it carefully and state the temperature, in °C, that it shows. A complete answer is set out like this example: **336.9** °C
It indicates **-17** °C
